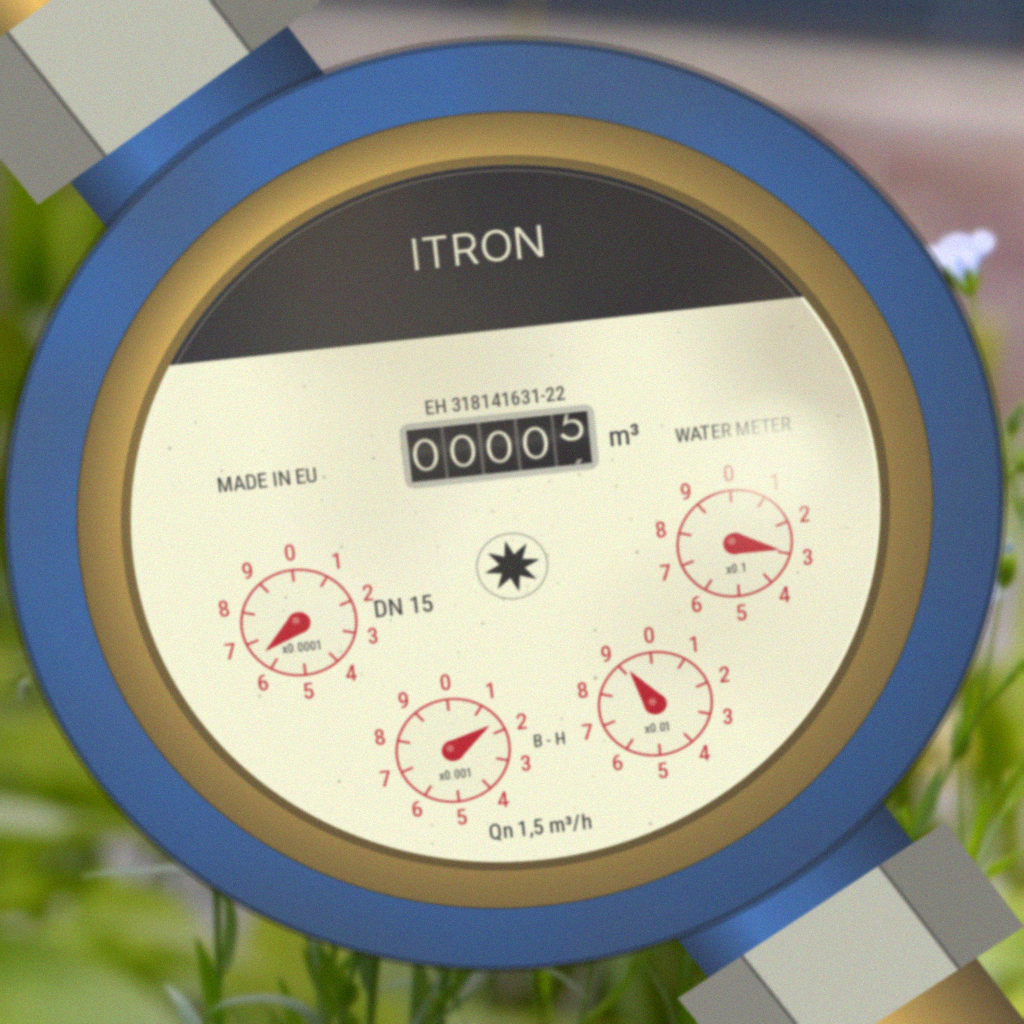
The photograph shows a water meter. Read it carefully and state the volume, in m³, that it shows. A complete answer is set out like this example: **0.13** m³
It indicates **5.2916** m³
